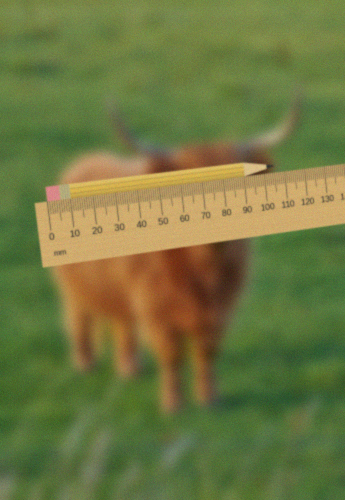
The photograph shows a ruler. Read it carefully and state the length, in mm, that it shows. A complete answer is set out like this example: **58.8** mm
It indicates **105** mm
